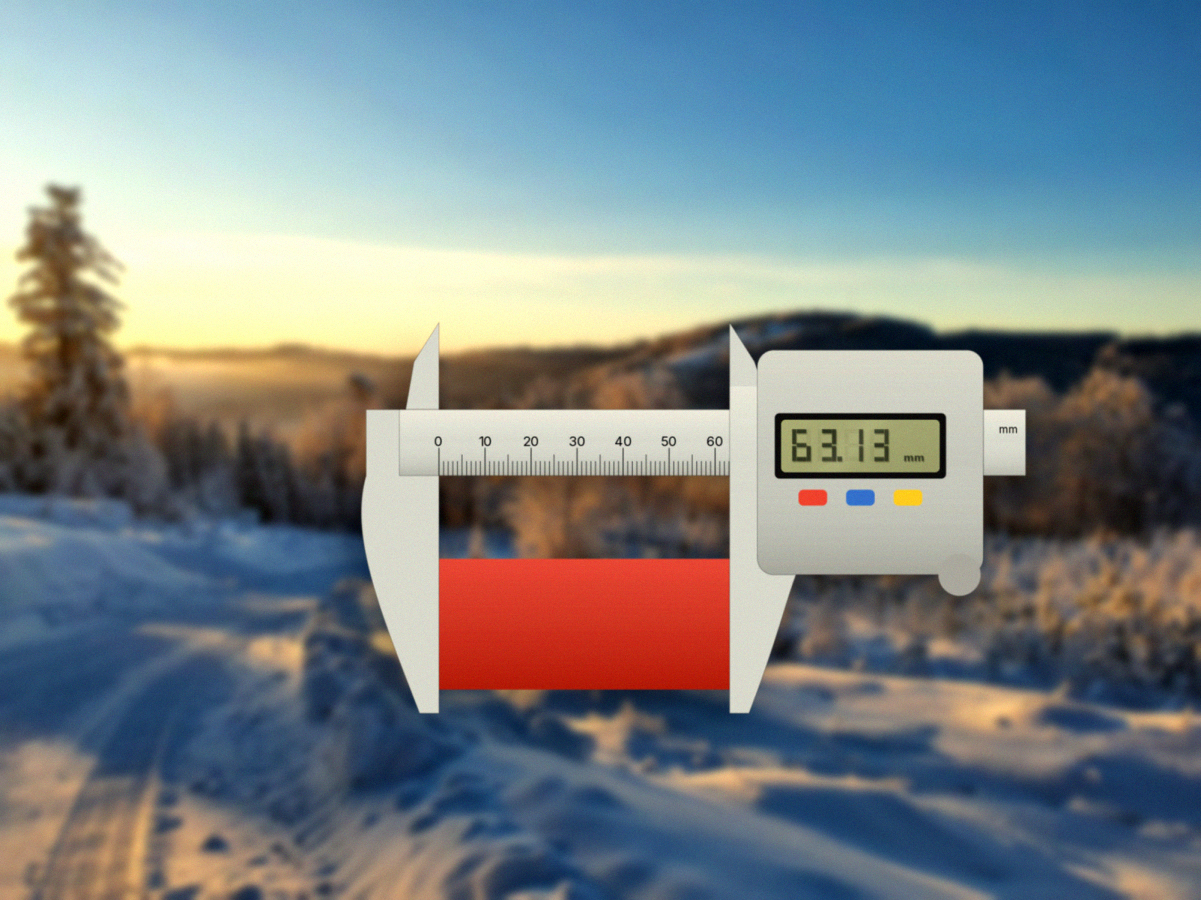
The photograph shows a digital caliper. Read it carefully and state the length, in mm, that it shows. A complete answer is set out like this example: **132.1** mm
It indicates **63.13** mm
